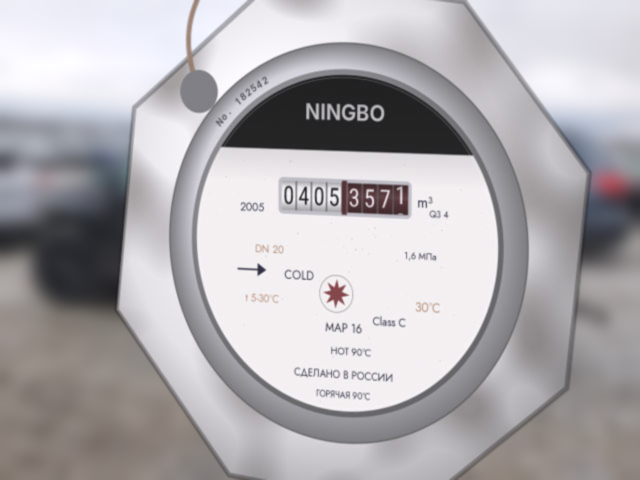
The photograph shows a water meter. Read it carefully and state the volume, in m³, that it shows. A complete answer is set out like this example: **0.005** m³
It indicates **405.3571** m³
